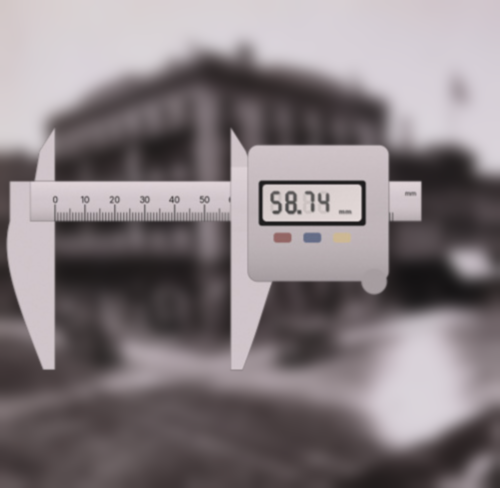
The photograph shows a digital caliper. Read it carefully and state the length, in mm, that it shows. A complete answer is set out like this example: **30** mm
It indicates **58.74** mm
